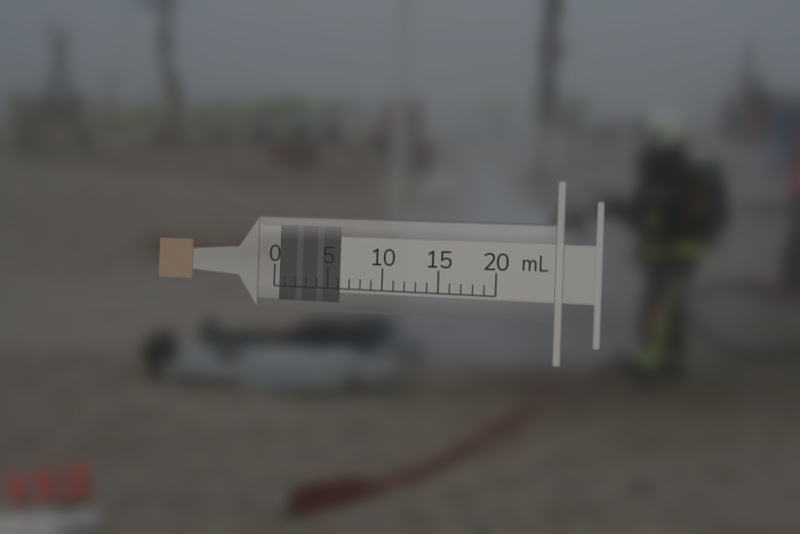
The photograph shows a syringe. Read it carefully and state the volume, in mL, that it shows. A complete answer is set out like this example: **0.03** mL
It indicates **0.5** mL
